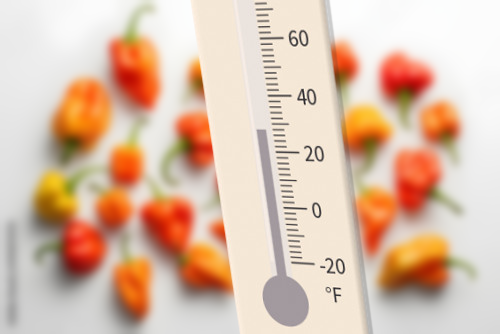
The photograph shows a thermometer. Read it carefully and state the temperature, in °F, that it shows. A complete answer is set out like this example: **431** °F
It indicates **28** °F
